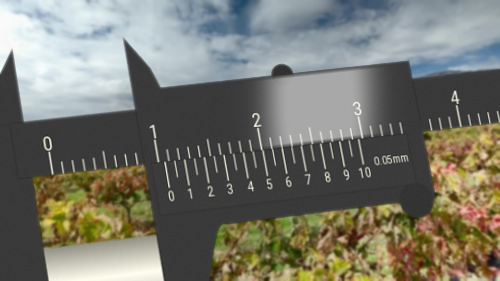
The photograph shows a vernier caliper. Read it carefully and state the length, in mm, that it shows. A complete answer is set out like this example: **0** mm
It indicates **10.6** mm
